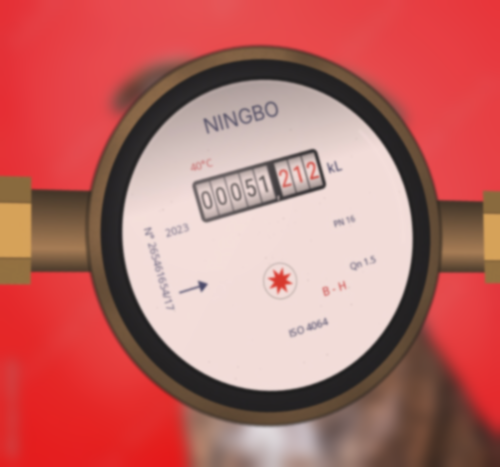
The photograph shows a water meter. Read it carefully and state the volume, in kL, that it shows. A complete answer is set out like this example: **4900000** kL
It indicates **51.212** kL
